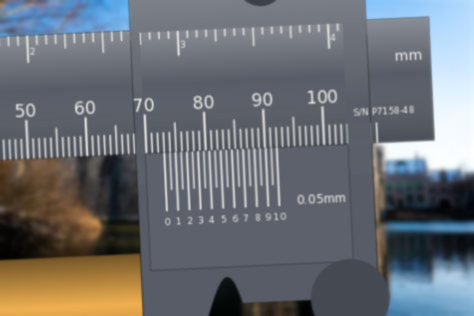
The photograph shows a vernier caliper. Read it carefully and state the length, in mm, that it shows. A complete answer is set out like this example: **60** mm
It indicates **73.0** mm
